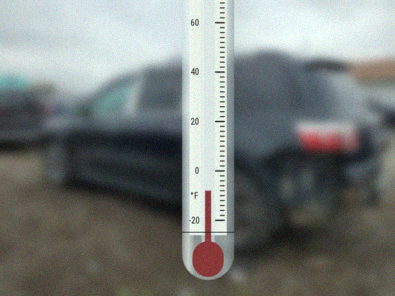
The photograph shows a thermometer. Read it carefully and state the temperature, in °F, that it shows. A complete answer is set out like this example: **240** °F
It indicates **-8** °F
